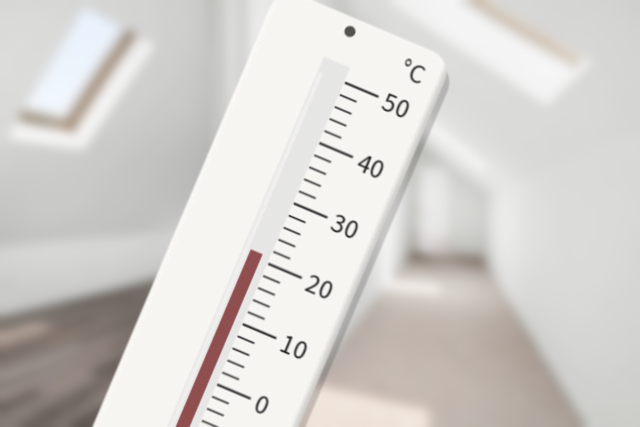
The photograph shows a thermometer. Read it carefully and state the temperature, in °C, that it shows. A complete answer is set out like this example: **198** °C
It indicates **21** °C
